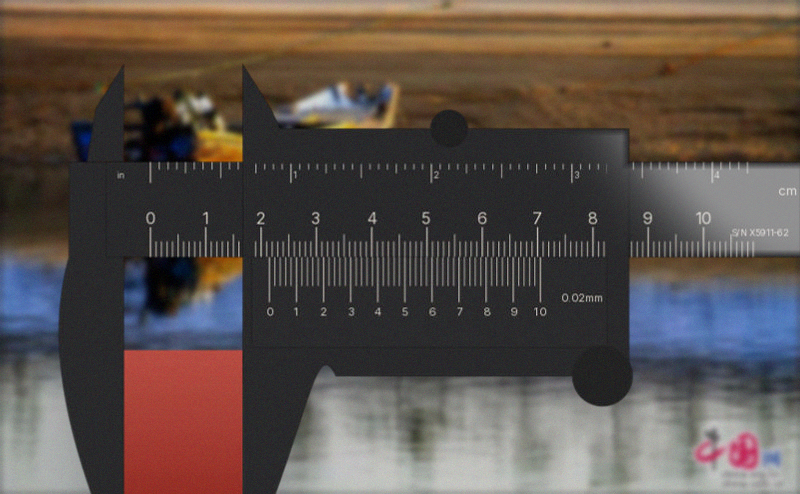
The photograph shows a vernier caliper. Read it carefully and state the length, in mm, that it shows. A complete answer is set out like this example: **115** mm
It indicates **21.5** mm
